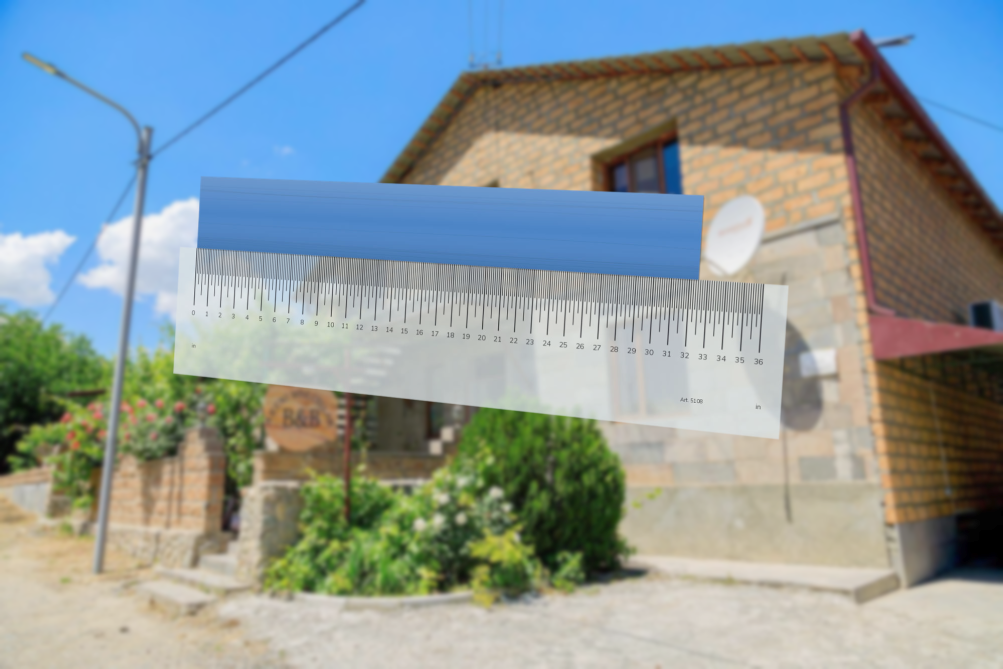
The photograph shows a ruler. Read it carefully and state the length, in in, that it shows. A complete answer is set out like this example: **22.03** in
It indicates **32.5** in
